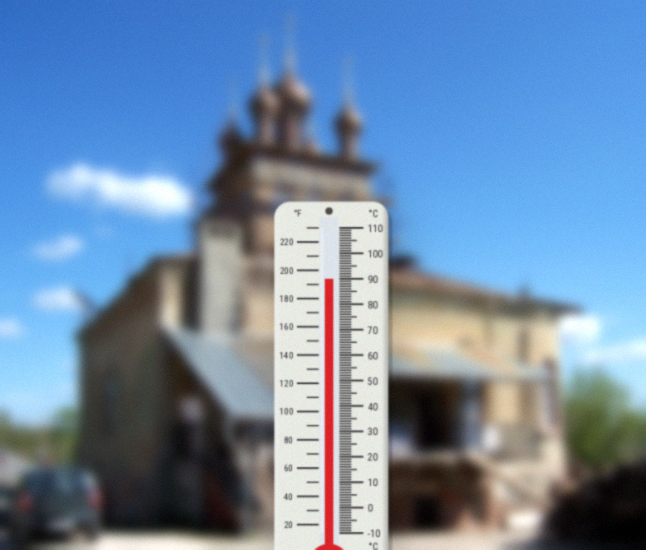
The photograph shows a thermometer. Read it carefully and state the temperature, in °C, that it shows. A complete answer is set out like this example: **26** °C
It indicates **90** °C
